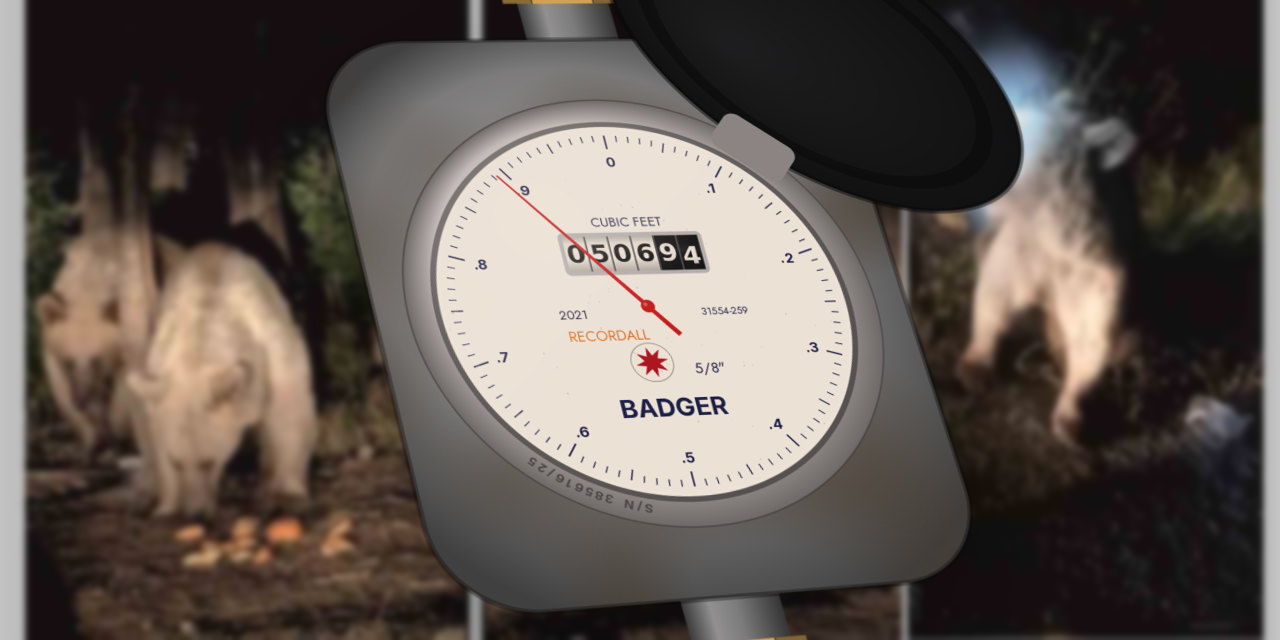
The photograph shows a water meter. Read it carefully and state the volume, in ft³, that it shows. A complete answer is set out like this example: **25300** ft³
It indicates **50693.89** ft³
